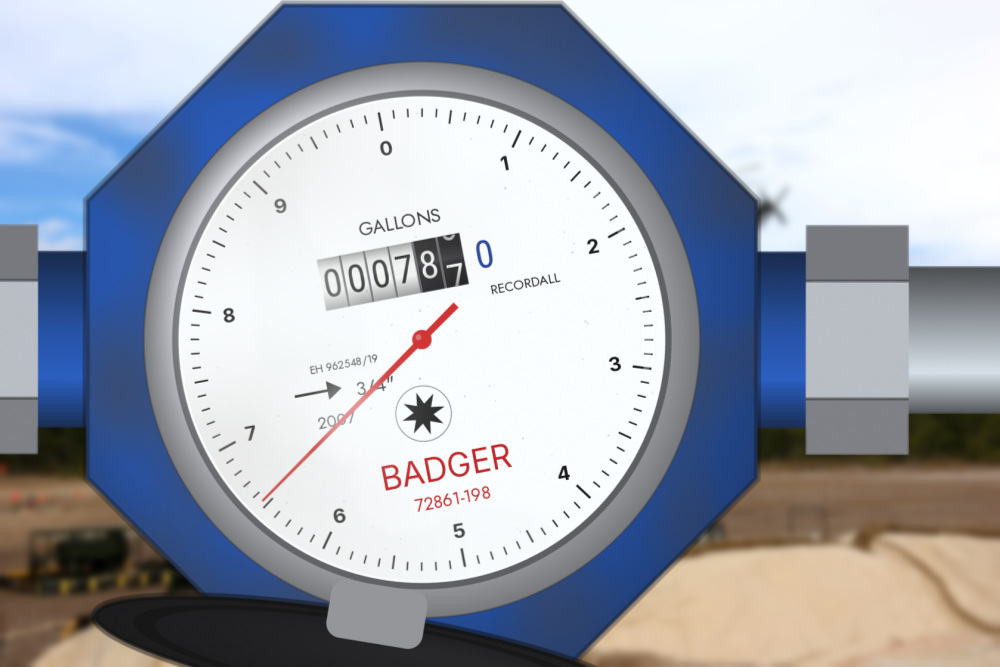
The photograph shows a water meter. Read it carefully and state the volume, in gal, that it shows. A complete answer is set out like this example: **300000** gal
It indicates **7866.5** gal
